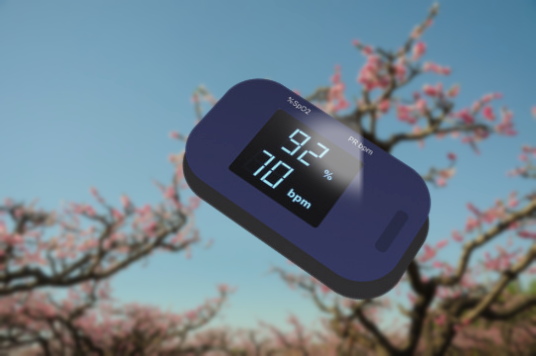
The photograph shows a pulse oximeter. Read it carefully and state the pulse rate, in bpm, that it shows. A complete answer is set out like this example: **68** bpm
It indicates **70** bpm
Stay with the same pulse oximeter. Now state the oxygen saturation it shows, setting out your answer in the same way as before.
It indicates **92** %
